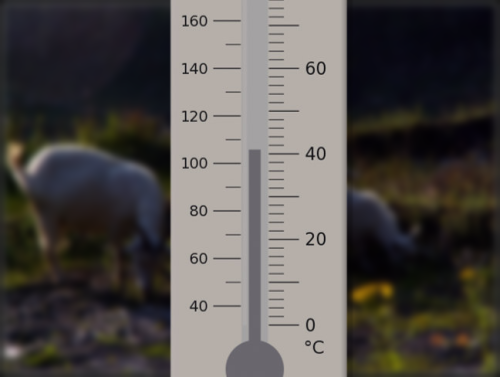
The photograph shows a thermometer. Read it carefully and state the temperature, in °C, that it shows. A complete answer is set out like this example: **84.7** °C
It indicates **41** °C
